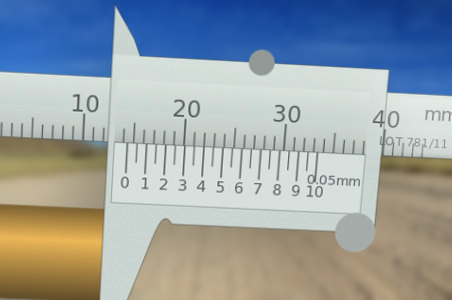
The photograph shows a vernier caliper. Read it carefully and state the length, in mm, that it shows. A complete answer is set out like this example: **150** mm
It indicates **14.4** mm
